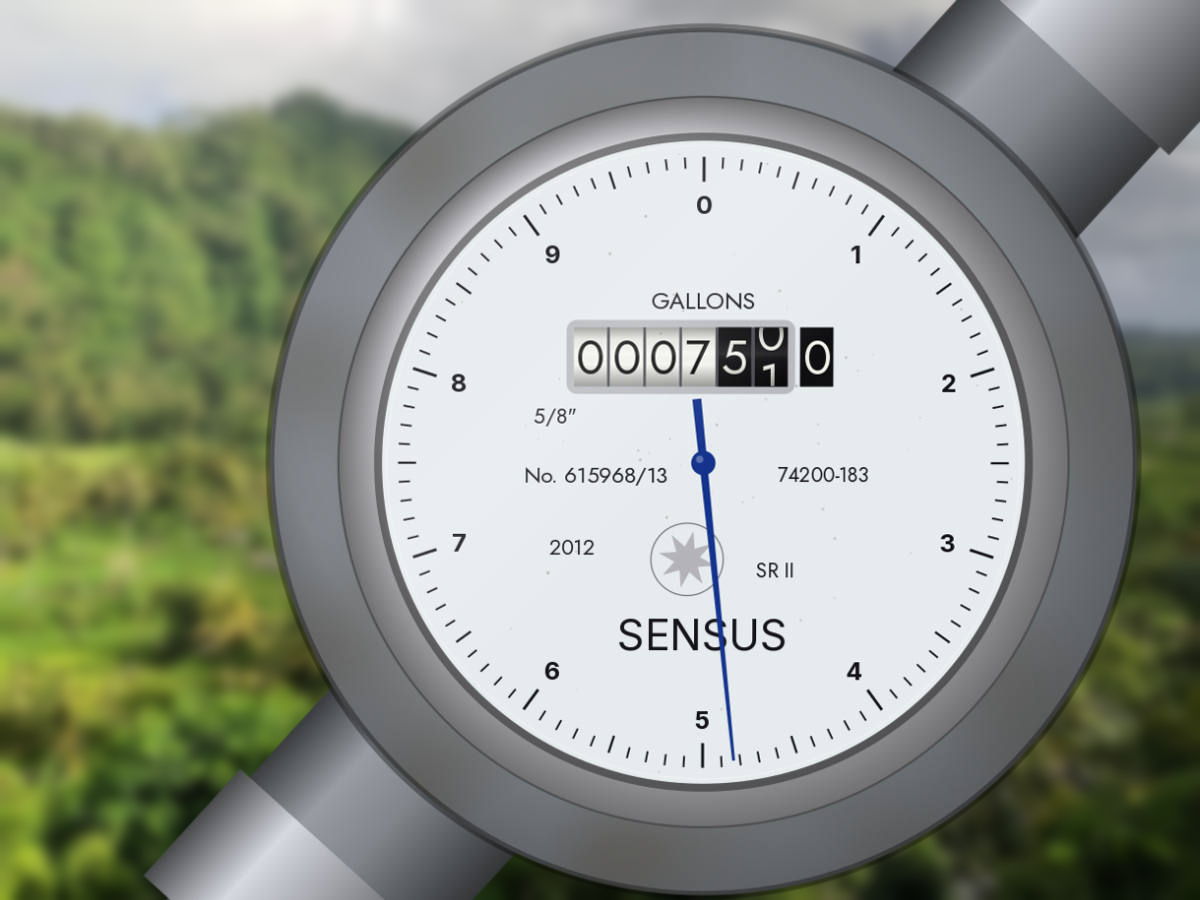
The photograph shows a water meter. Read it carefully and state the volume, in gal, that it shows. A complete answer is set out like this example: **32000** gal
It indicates **7504.8** gal
